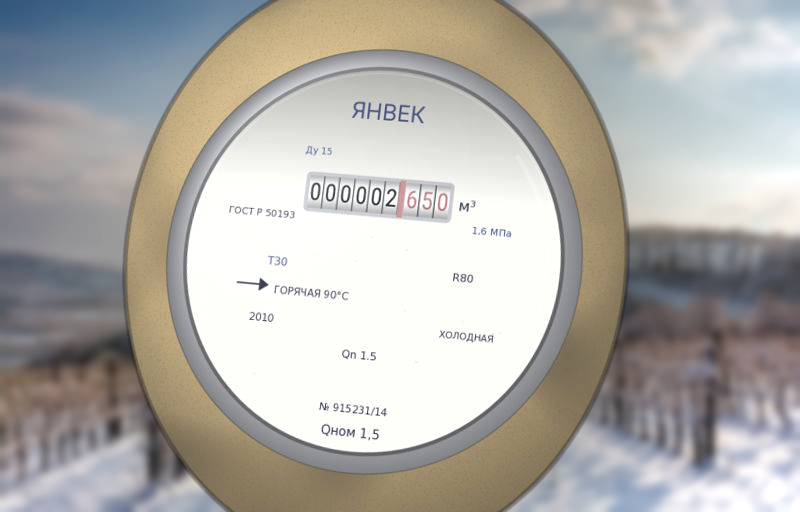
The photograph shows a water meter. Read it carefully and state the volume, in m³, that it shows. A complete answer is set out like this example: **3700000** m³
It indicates **2.650** m³
